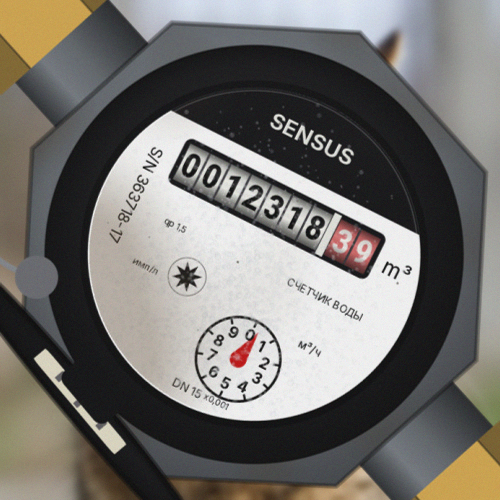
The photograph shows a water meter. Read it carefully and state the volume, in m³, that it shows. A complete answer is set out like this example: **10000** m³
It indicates **12318.390** m³
